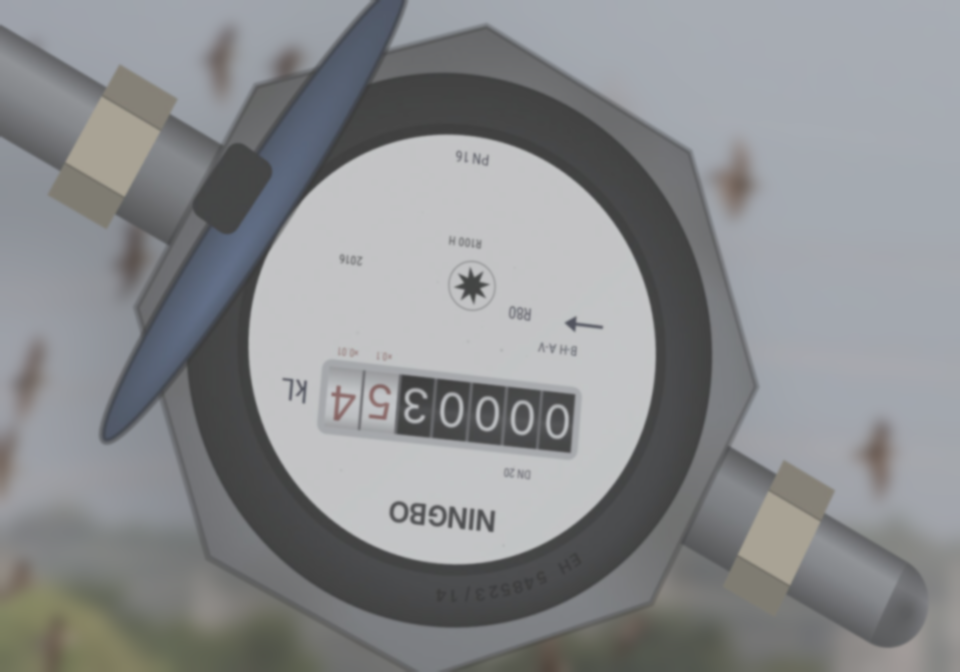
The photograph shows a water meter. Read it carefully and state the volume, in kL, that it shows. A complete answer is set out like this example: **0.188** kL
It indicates **3.54** kL
